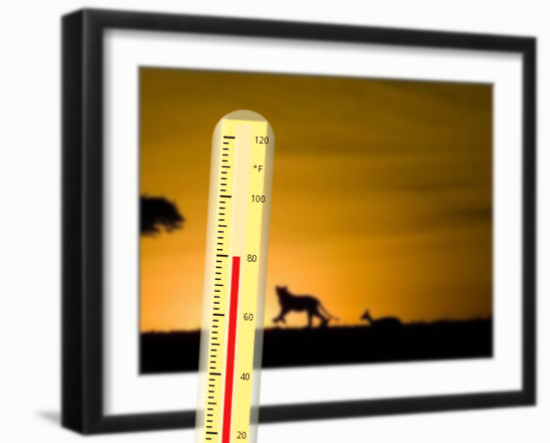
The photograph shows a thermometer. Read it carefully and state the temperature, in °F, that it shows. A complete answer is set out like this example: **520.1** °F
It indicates **80** °F
